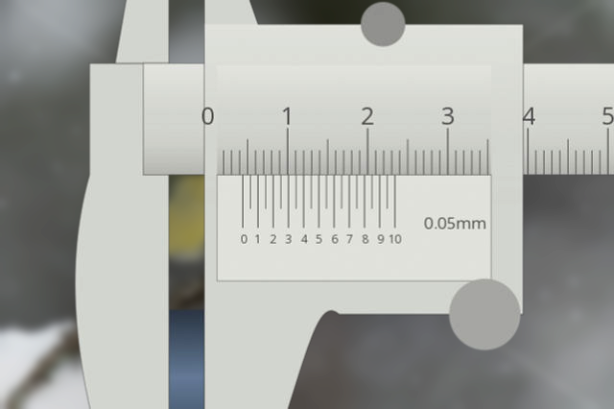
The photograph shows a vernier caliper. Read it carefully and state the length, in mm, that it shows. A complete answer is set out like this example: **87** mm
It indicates **4.4** mm
